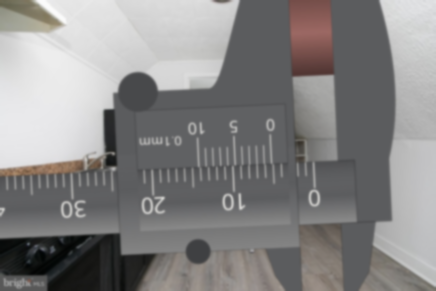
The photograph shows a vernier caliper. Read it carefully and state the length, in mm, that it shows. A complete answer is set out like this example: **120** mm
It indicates **5.2** mm
